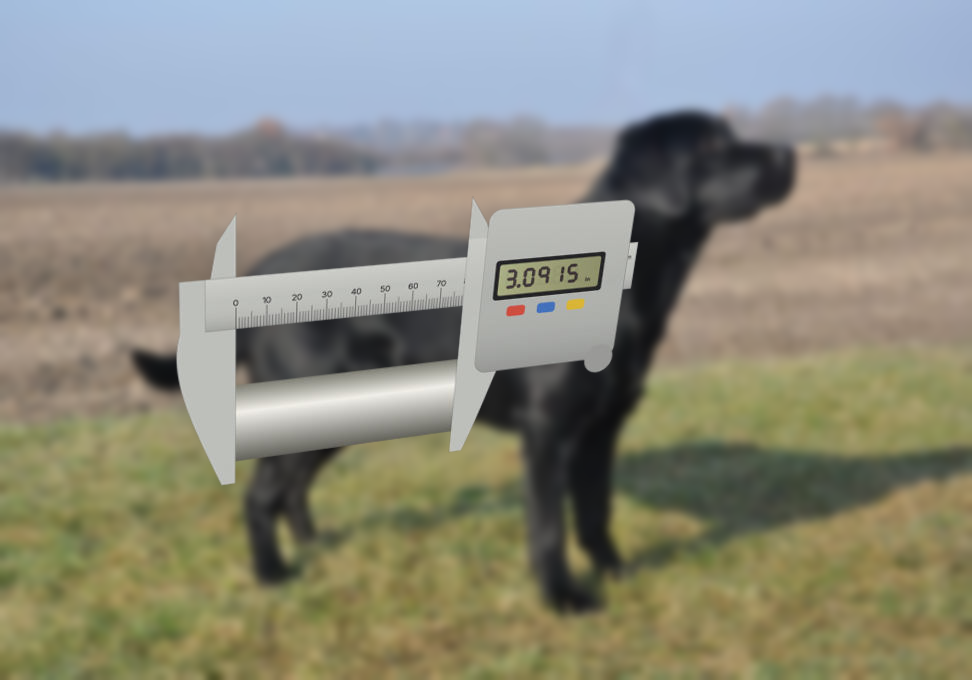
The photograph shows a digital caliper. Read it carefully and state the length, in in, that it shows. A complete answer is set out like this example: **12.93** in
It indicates **3.0915** in
